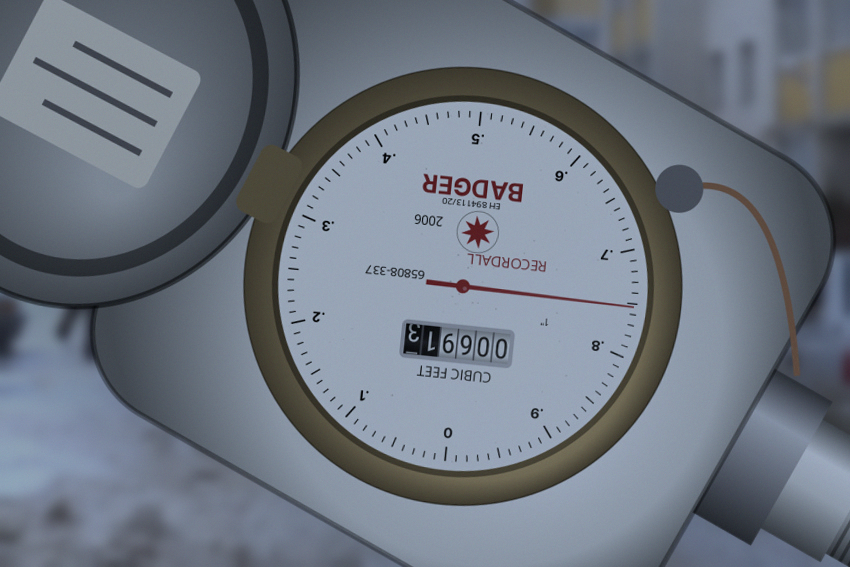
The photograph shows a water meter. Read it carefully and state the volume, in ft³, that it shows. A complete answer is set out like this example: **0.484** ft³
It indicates **6912.75** ft³
